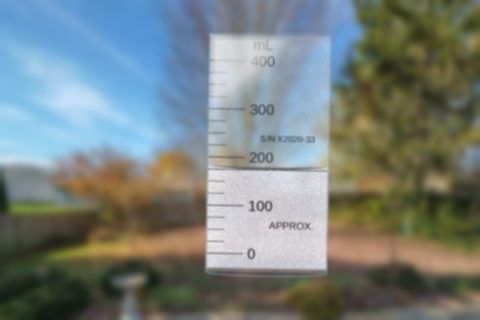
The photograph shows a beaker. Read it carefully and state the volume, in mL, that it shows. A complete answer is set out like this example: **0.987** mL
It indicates **175** mL
